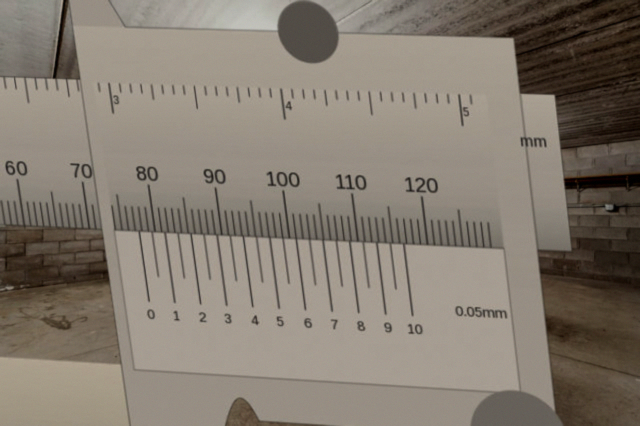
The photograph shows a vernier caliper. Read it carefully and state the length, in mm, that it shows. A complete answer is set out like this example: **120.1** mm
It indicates **77.6** mm
